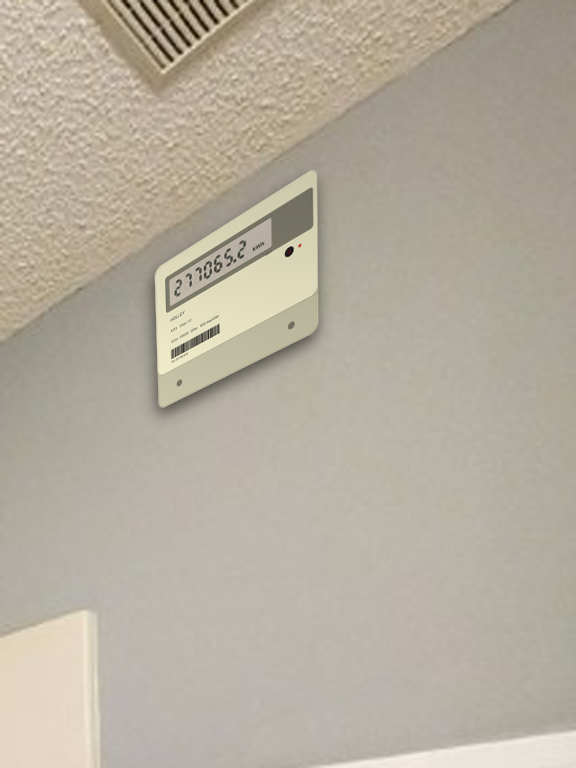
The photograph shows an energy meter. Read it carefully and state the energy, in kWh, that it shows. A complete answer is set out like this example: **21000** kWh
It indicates **277065.2** kWh
